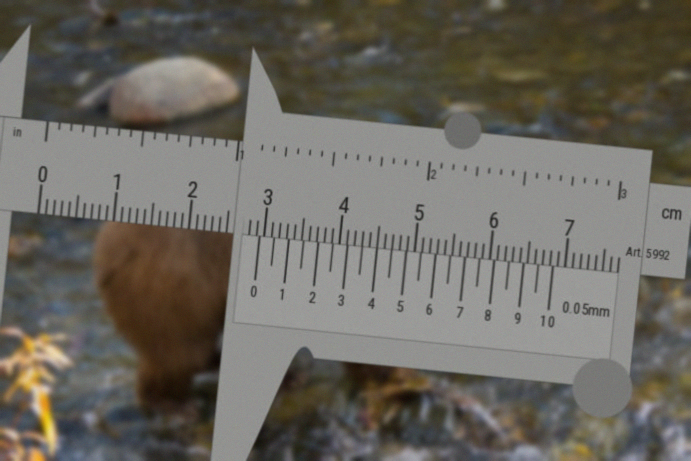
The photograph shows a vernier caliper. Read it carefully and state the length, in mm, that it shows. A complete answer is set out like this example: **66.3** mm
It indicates **29.4** mm
